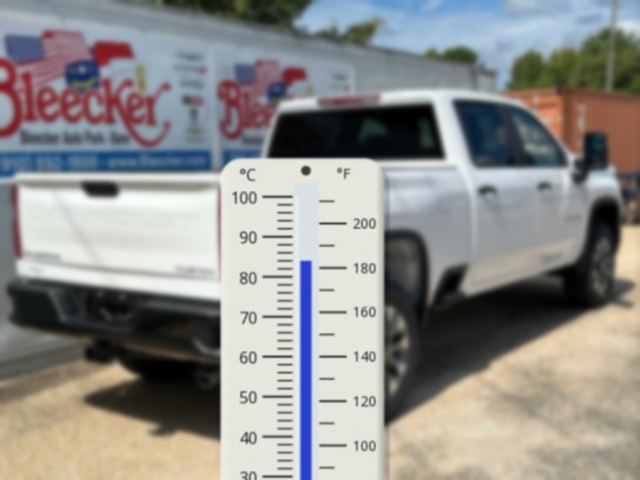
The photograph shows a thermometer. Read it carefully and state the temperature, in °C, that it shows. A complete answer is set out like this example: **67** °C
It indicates **84** °C
